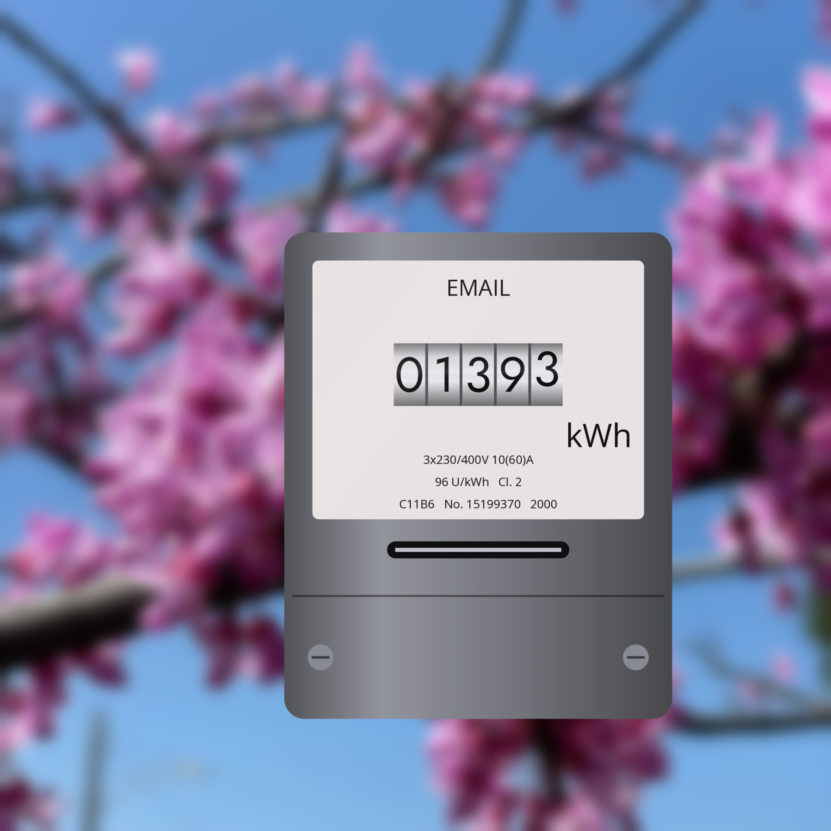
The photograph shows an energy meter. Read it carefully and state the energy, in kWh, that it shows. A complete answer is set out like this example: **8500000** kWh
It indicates **1393** kWh
